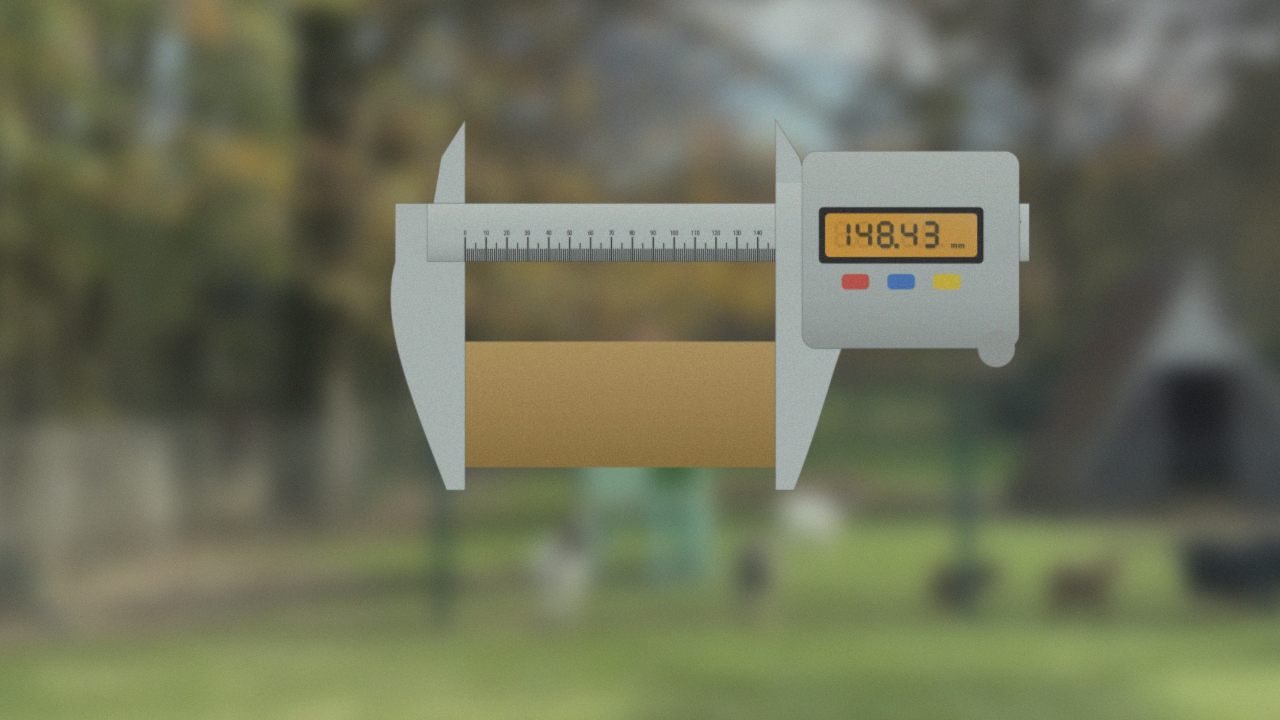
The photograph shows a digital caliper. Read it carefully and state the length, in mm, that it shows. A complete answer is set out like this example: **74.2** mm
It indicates **148.43** mm
